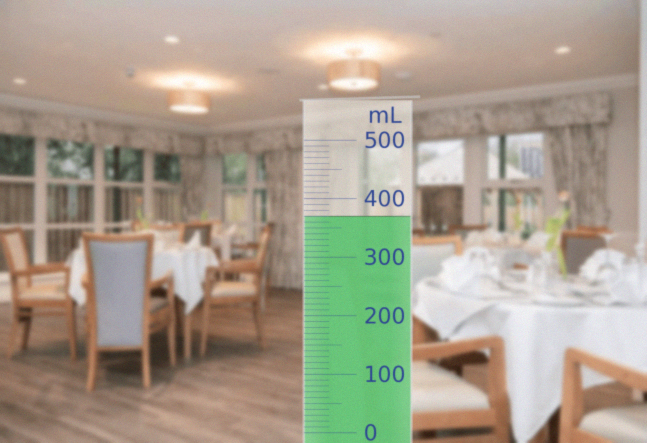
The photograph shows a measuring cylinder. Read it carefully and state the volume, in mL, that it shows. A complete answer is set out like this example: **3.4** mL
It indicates **370** mL
